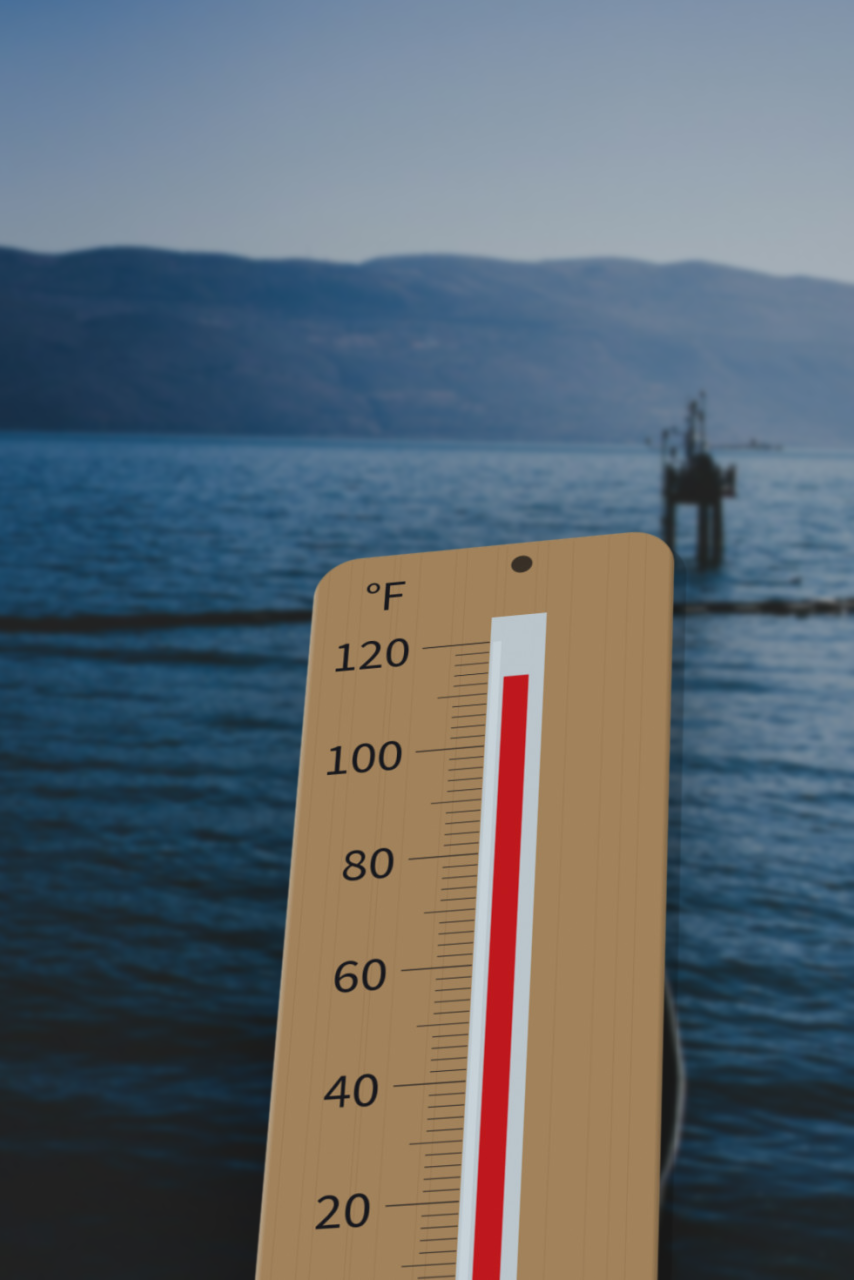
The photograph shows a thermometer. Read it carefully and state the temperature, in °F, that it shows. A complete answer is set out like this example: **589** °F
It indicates **113** °F
